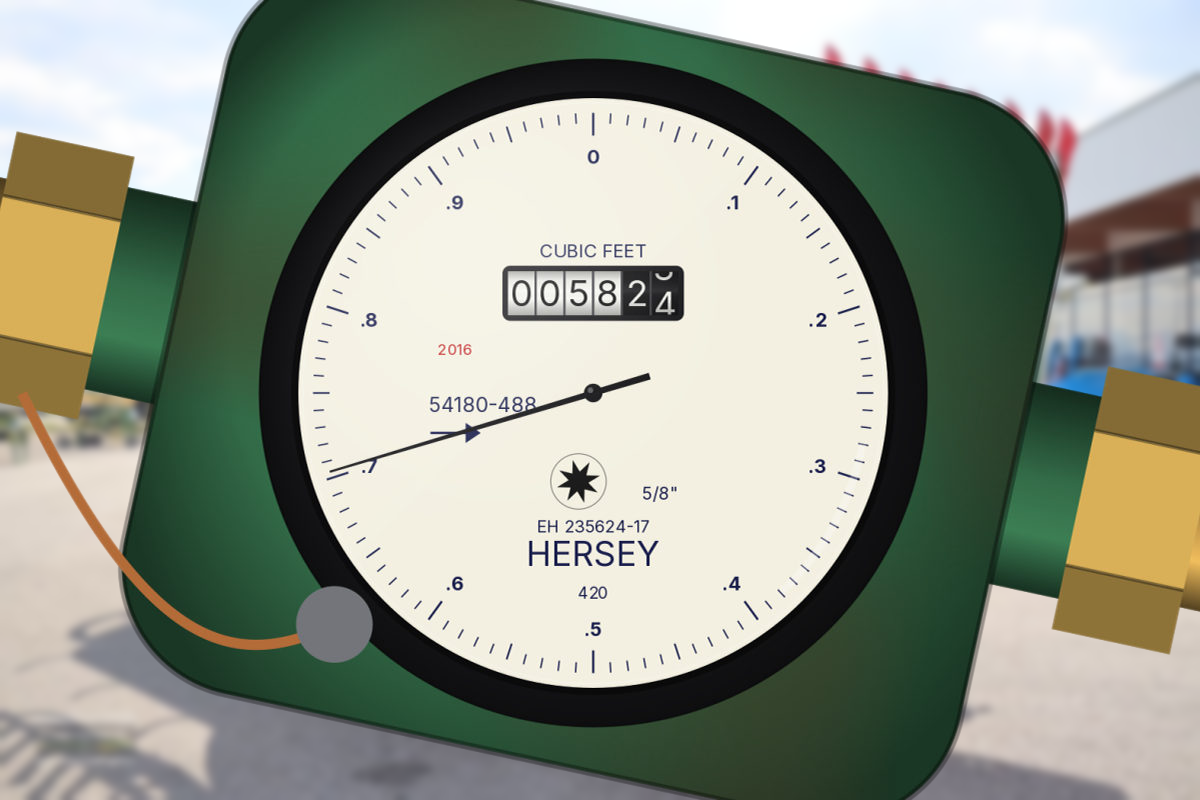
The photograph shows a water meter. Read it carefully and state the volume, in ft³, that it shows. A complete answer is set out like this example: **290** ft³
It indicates **5823.70** ft³
